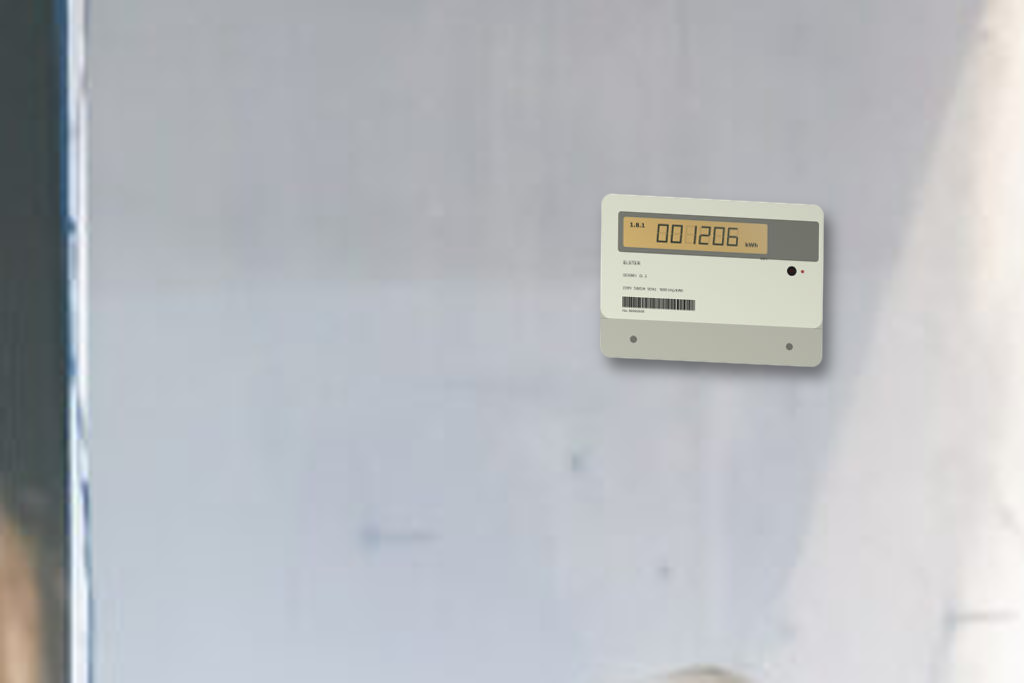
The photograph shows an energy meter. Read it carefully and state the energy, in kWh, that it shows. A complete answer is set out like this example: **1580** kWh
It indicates **1206** kWh
